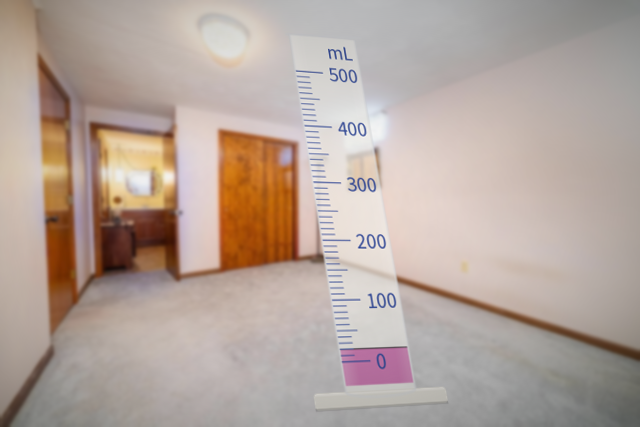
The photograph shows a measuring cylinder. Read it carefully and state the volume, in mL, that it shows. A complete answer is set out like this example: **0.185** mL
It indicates **20** mL
